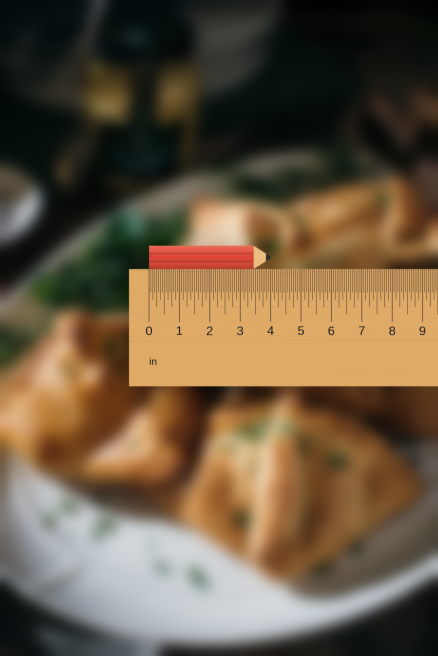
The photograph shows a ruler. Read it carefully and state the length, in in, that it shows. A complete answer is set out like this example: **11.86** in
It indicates **4** in
